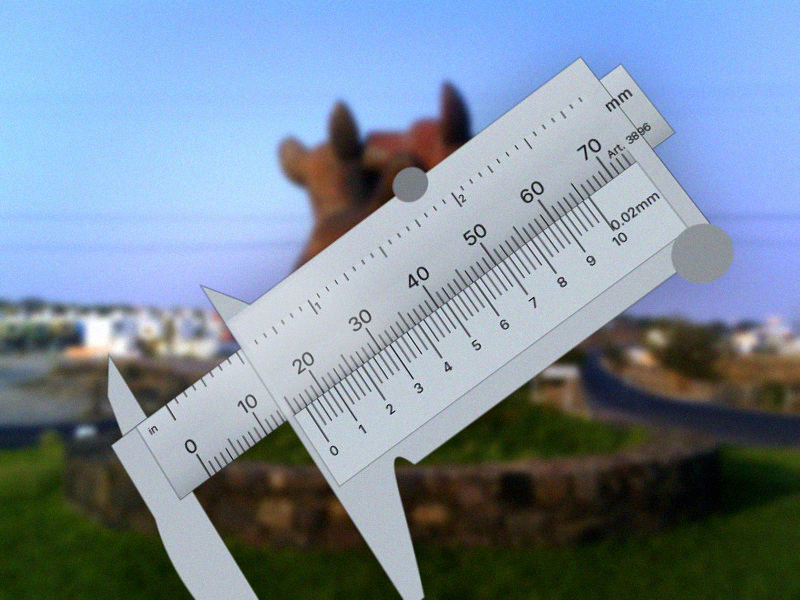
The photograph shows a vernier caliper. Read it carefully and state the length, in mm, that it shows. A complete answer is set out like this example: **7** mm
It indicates **16.8** mm
